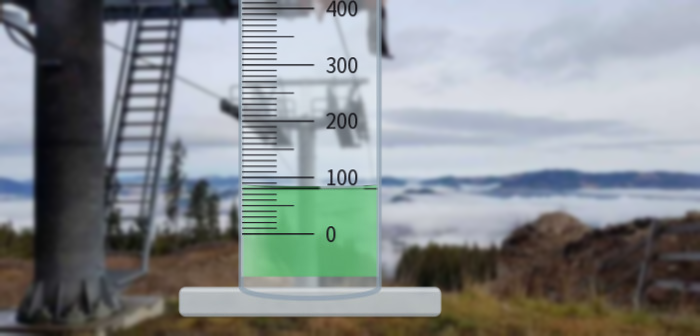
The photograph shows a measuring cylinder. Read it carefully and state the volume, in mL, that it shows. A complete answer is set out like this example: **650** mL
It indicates **80** mL
